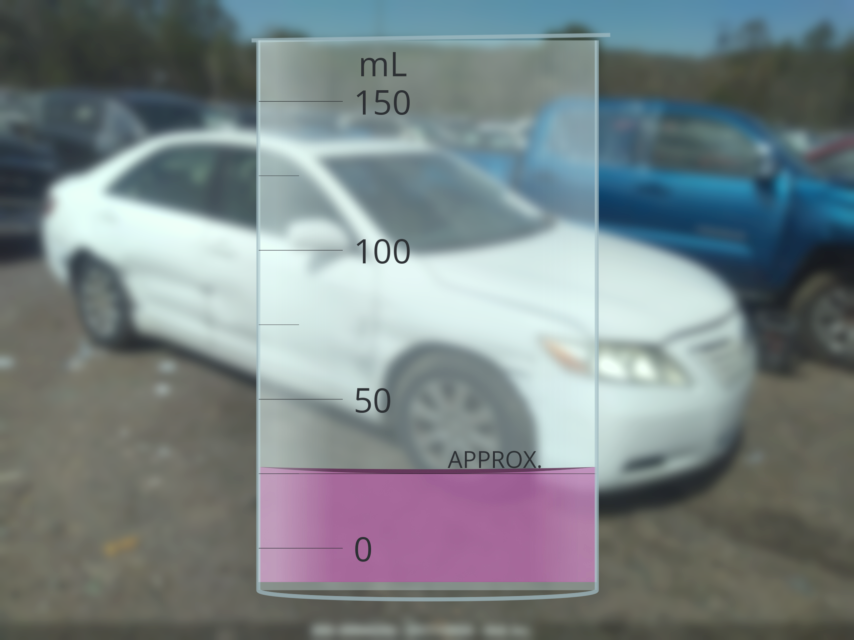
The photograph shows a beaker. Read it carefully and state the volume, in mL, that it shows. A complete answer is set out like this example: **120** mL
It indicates **25** mL
